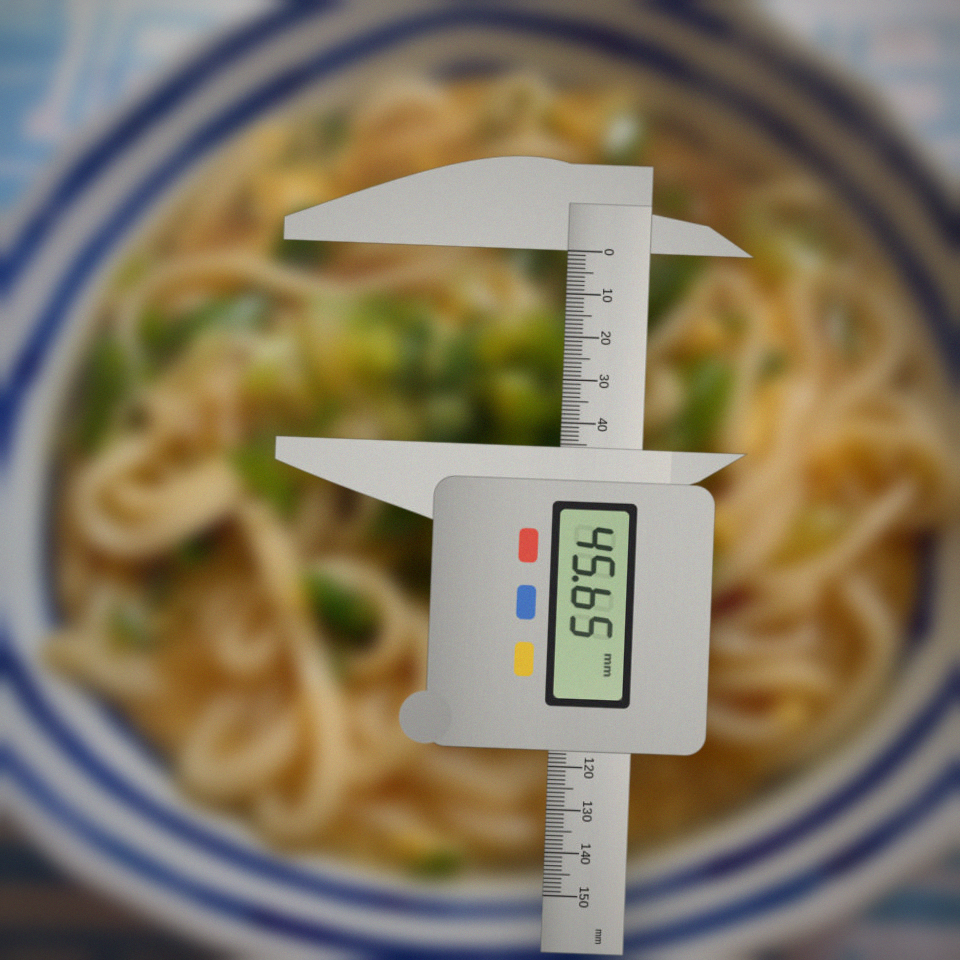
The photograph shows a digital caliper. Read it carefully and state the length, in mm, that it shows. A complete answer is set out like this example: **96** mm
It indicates **45.65** mm
